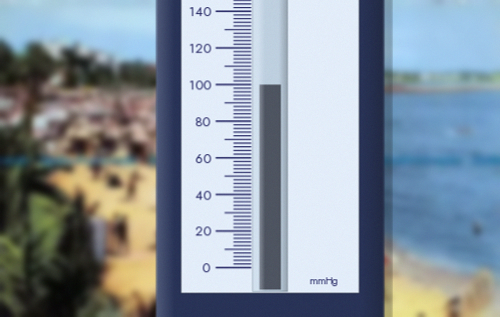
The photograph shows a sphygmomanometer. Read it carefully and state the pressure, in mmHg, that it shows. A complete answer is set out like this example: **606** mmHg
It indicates **100** mmHg
